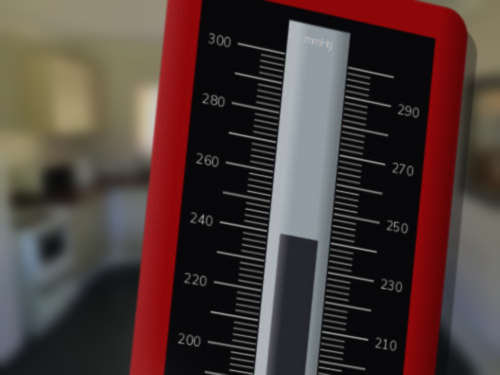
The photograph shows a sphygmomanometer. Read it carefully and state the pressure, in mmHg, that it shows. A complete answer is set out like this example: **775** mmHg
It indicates **240** mmHg
